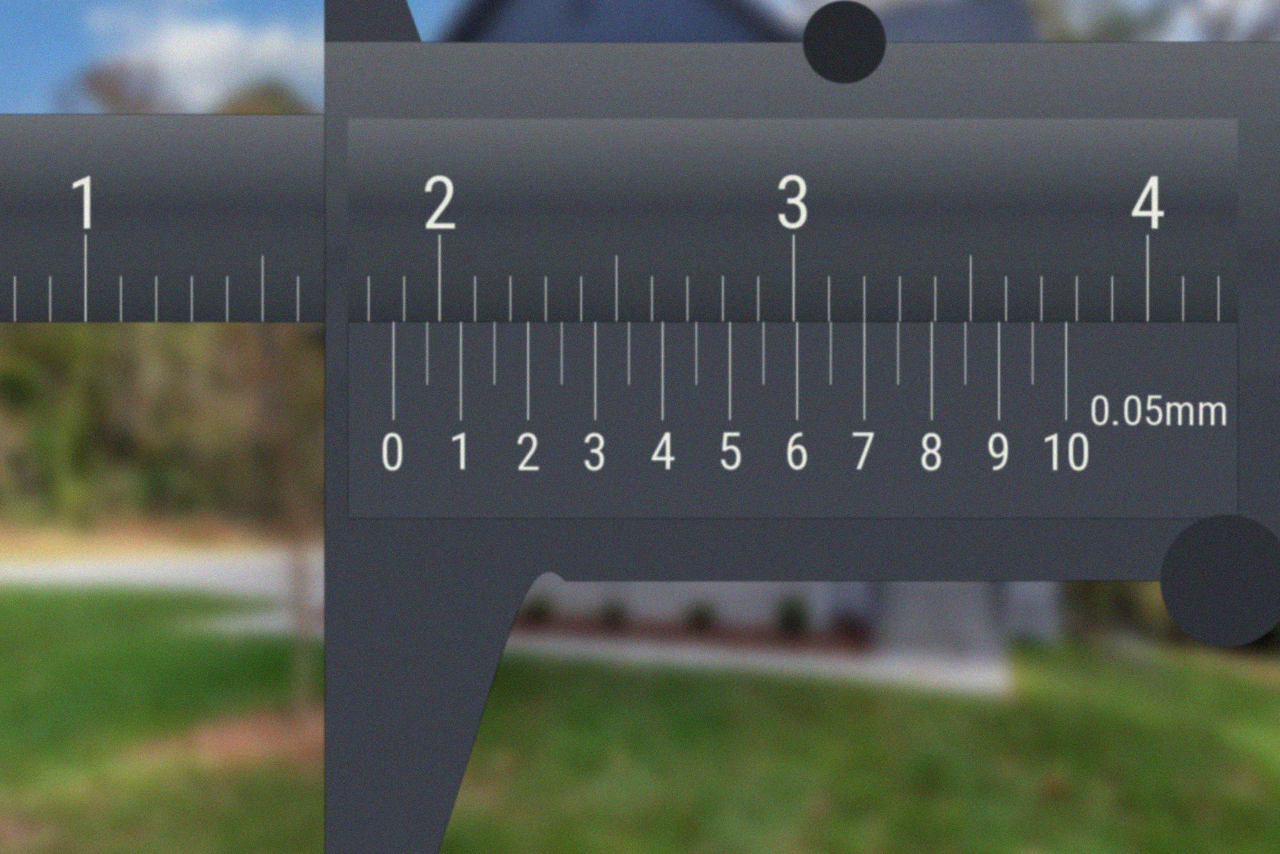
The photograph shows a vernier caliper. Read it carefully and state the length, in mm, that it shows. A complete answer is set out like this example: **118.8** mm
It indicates **18.70** mm
